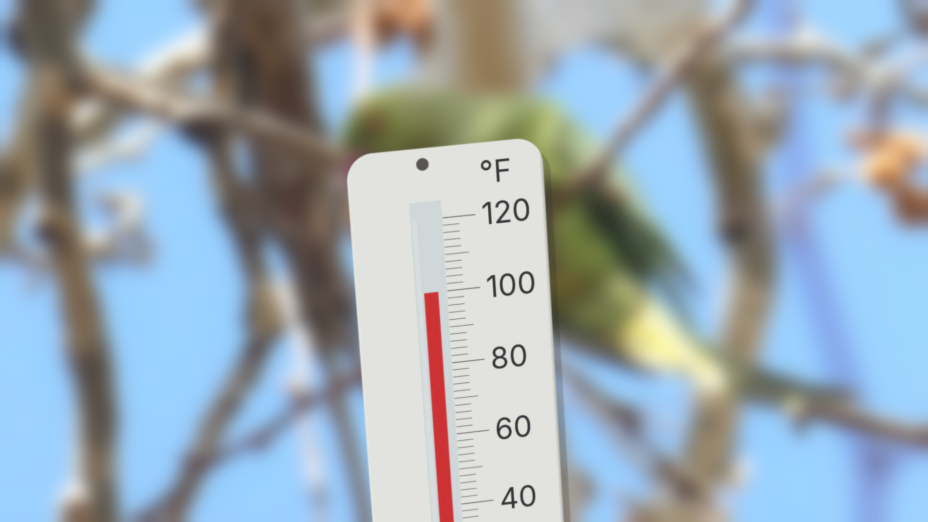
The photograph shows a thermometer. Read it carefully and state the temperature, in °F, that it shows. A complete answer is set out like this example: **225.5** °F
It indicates **100** °F
